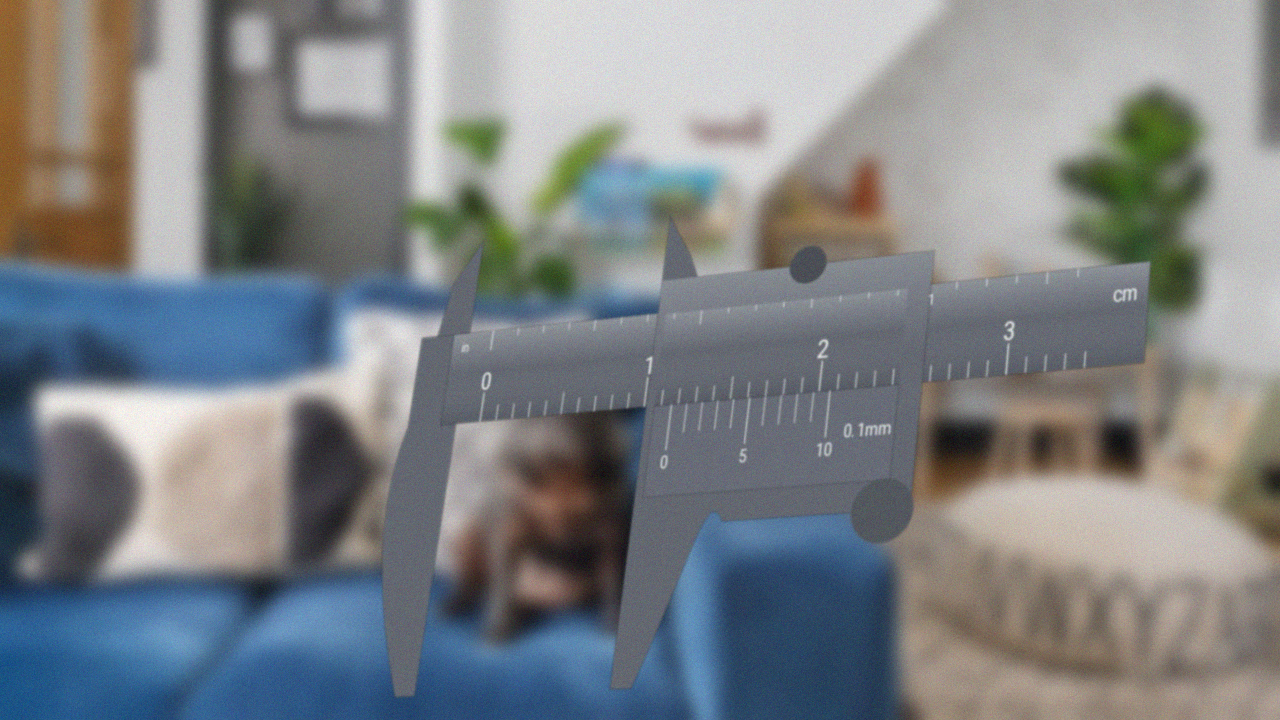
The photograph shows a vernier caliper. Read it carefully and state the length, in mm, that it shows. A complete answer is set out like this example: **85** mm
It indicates **11.6** mm
